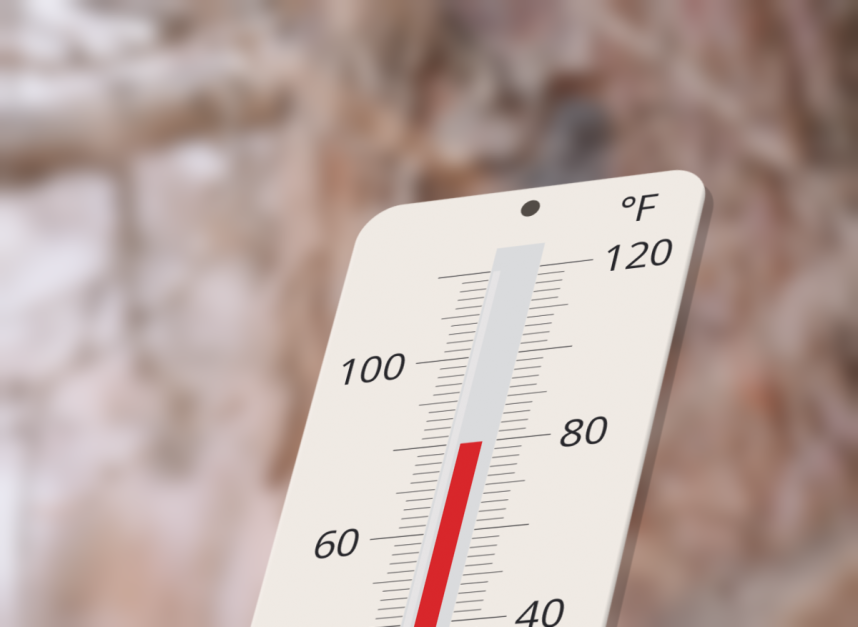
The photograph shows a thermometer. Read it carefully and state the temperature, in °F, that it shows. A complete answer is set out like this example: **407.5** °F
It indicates **80** °F
